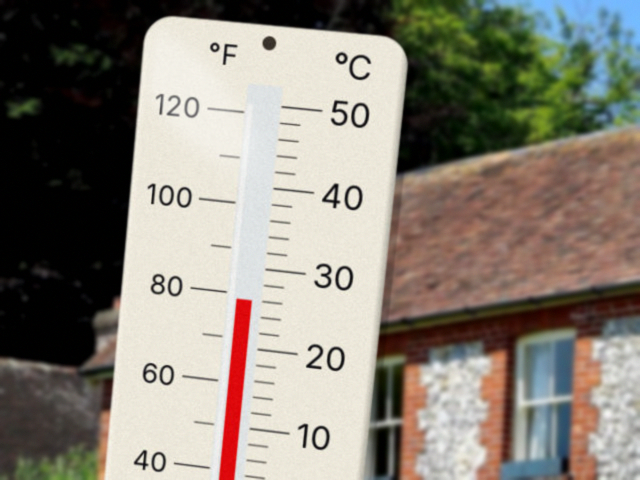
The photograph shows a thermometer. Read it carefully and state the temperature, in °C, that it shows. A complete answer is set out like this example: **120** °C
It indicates **26** °C
